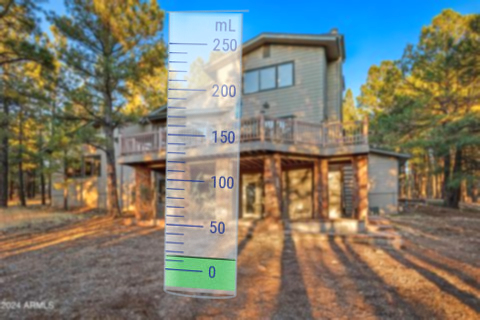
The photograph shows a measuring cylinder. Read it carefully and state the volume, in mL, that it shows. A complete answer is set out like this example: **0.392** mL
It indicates **15** mL
